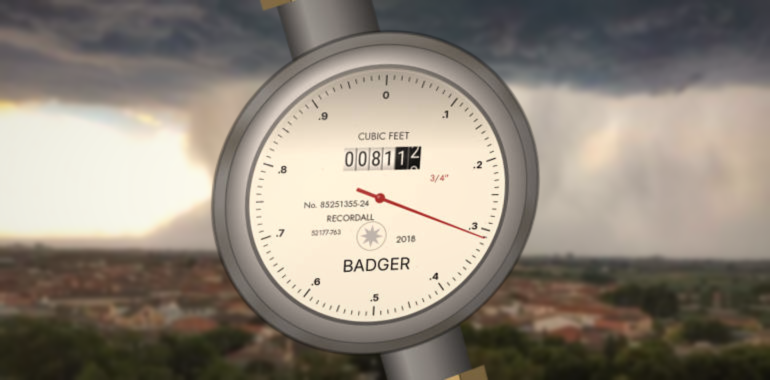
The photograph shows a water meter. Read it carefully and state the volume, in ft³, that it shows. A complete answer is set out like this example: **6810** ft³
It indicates **8112.31** ft³
